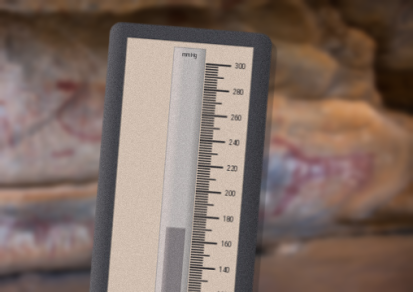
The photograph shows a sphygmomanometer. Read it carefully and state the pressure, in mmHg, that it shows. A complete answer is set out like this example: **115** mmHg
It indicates **170** mmHg
